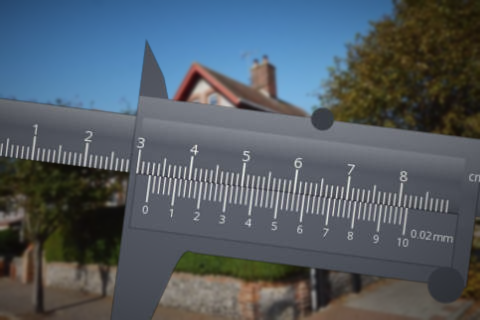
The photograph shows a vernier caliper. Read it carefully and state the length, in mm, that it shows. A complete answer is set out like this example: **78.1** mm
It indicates **32.5** mm
